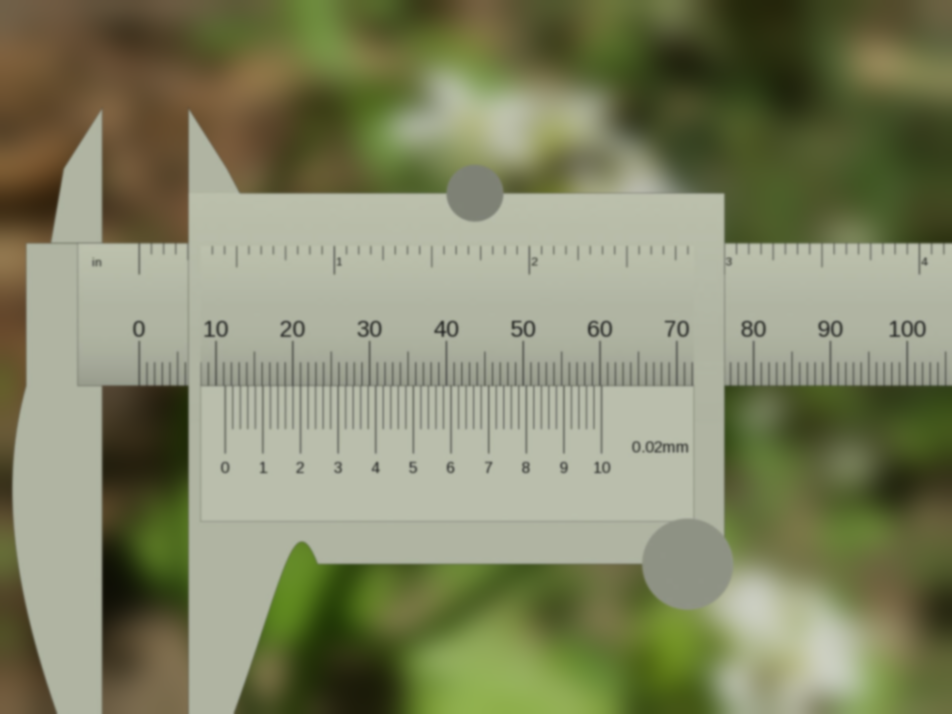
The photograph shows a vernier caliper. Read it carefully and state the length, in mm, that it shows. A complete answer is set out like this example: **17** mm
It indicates **11.2** mm
